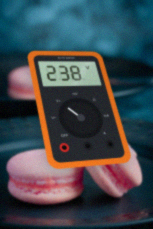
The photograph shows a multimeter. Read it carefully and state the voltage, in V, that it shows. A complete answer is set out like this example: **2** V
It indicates **238** V
